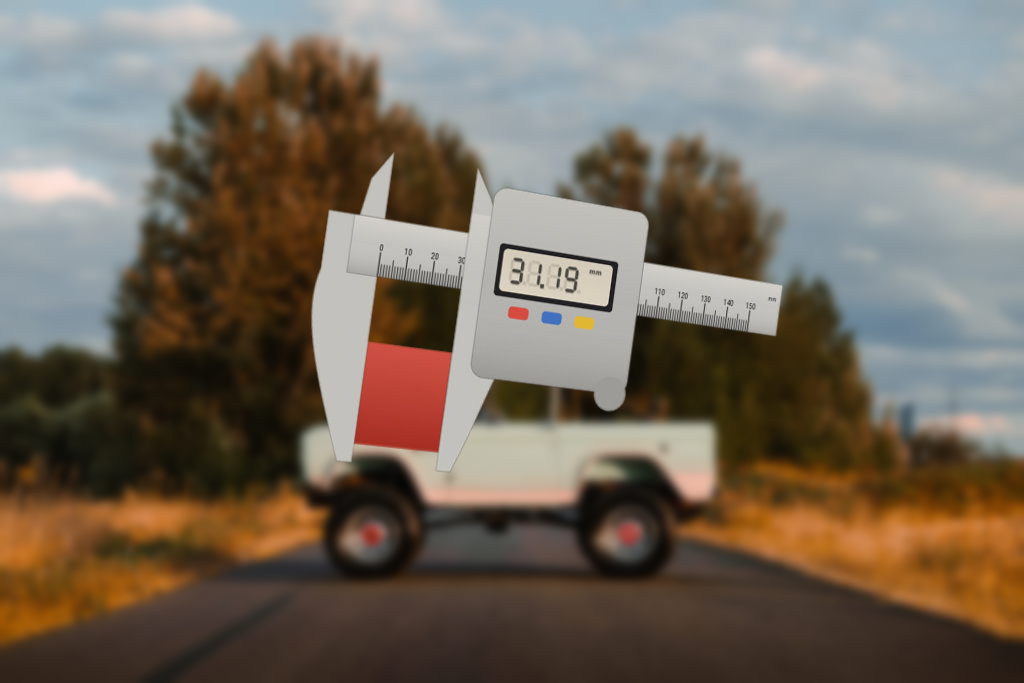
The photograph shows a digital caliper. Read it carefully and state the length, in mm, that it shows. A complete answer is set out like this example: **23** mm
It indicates **31.19** mm
